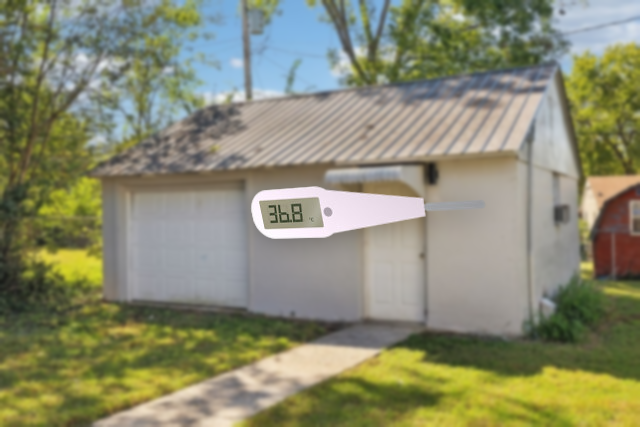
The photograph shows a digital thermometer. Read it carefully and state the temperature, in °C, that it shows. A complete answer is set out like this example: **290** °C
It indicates **36.8** °C
